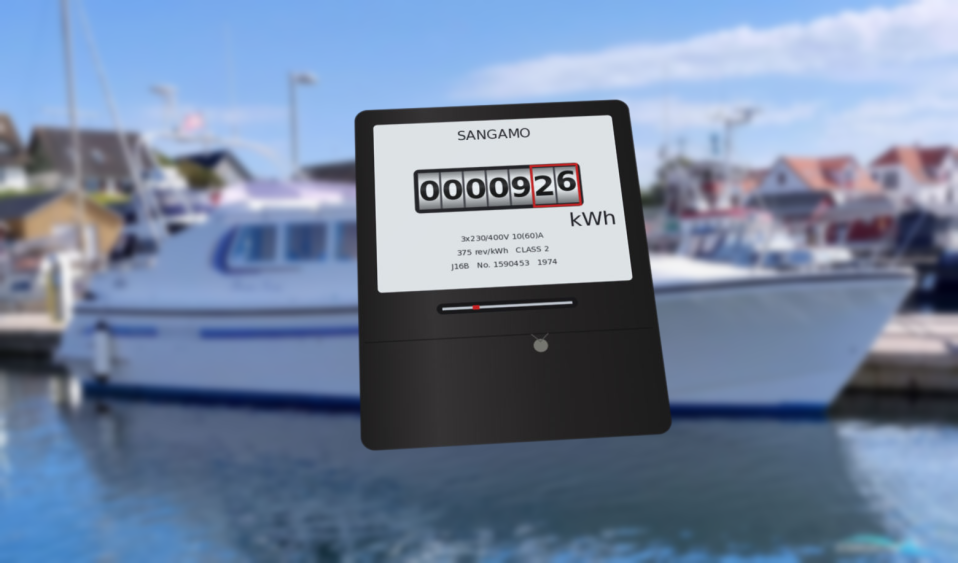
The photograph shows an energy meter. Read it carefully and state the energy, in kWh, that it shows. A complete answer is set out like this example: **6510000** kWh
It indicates **9.26** kWh
